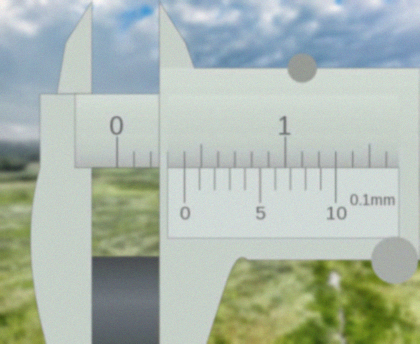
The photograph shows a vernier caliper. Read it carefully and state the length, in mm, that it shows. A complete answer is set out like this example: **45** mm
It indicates **4.0** mm
